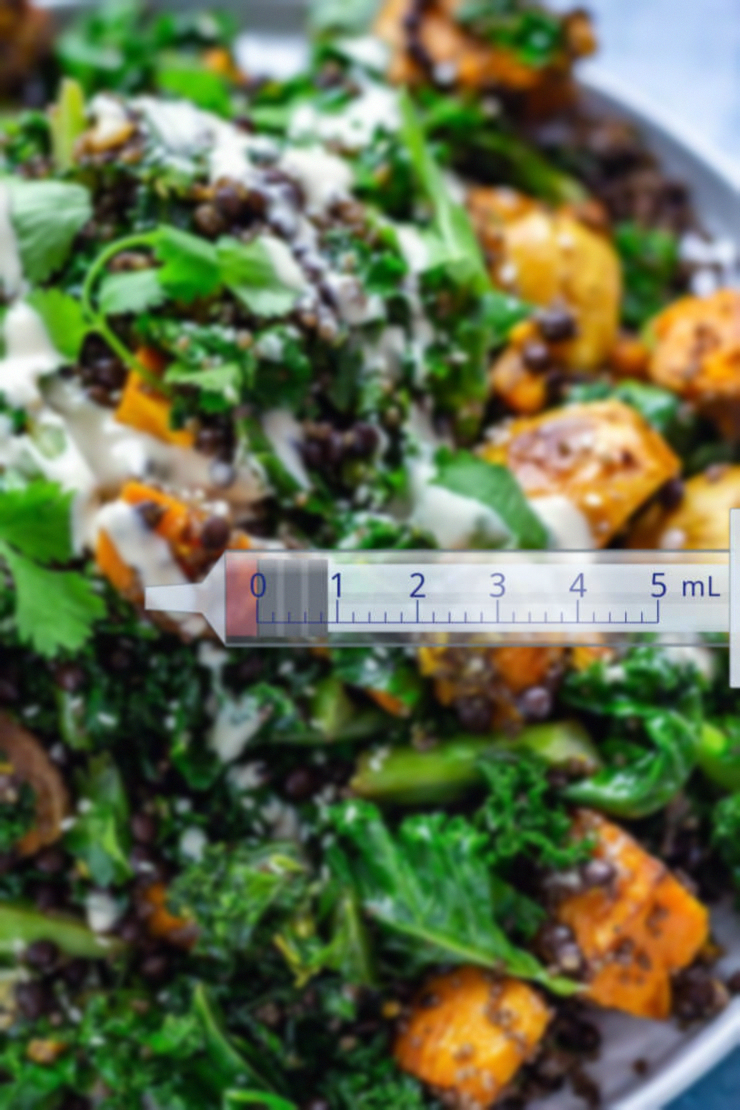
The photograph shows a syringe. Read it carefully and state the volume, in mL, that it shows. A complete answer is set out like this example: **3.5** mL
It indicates **0** mL
